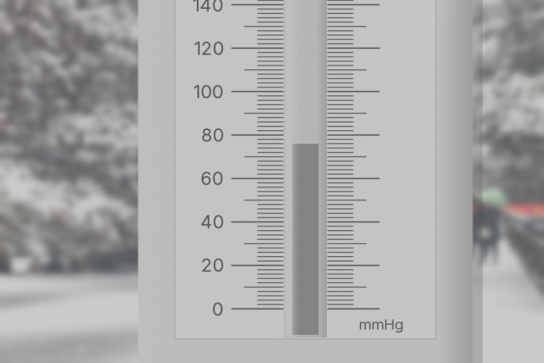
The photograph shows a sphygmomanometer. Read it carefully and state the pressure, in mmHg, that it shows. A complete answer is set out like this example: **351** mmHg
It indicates **76** mmHg
